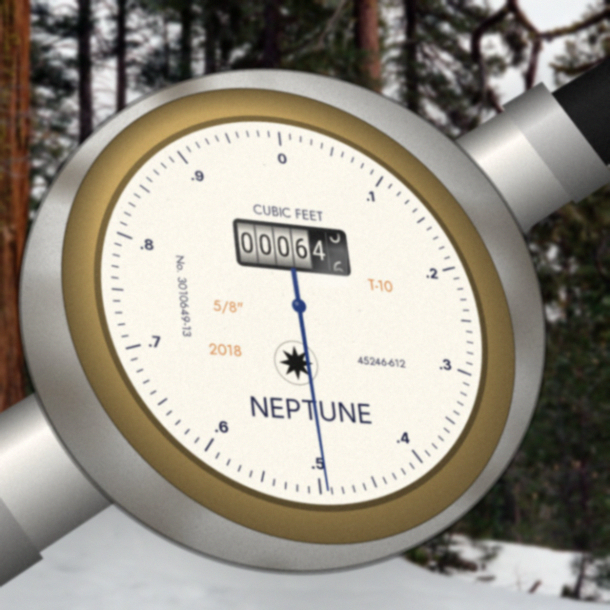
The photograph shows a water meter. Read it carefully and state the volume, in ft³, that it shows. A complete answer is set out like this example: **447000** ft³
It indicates **645.49** ft³
